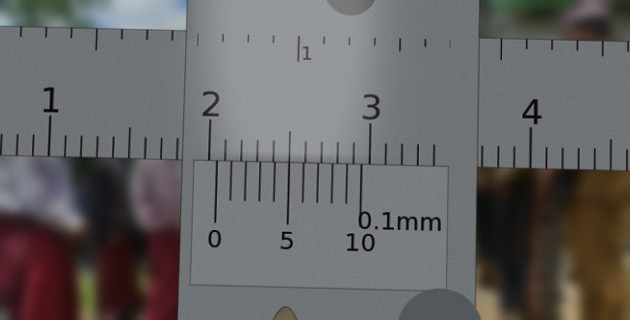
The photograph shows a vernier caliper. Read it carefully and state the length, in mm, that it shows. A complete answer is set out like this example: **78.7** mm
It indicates **20.5** mm
